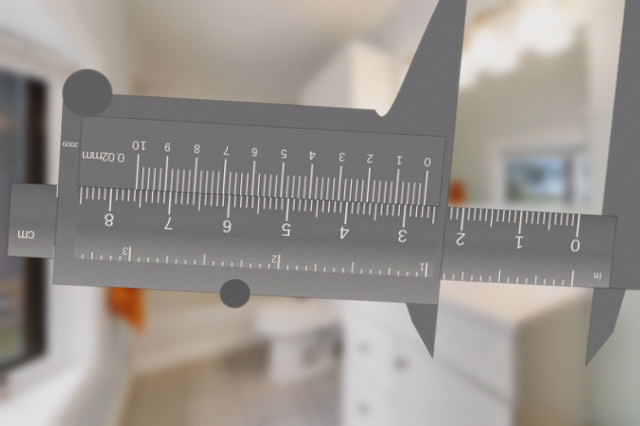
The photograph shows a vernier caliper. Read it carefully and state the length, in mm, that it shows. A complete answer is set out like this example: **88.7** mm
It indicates **26.8** mm
